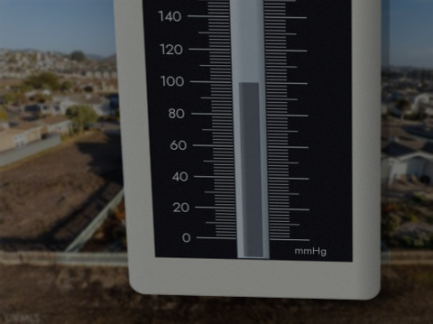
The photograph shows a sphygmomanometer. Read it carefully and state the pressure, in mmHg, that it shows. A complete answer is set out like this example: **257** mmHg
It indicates **100** mmHg
